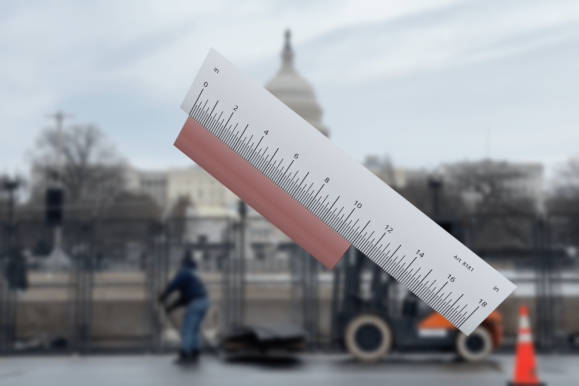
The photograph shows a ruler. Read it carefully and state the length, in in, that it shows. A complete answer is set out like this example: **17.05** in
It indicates **11** in
